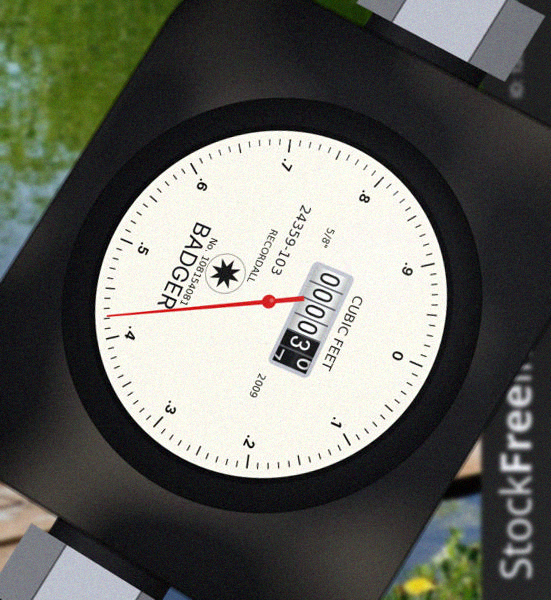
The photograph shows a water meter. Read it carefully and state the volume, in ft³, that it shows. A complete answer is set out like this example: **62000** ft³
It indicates **36.42** ft³
